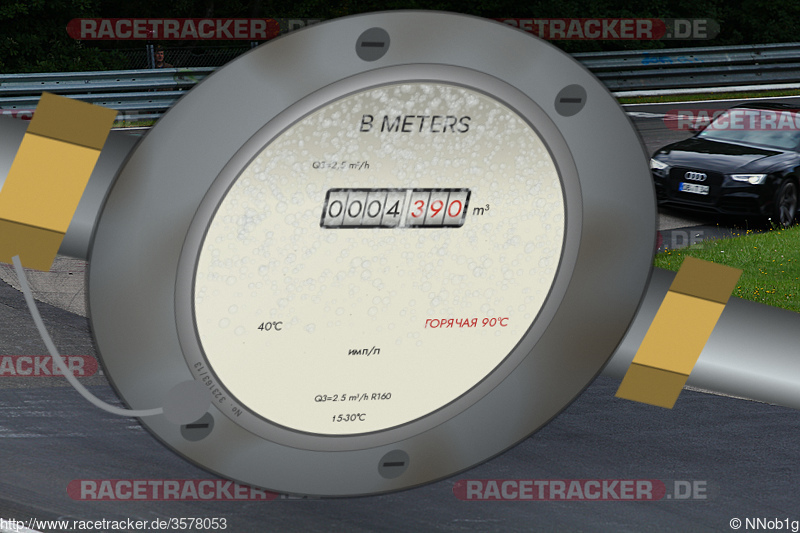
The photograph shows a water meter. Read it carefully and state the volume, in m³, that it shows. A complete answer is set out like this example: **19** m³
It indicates **4.390** m³
